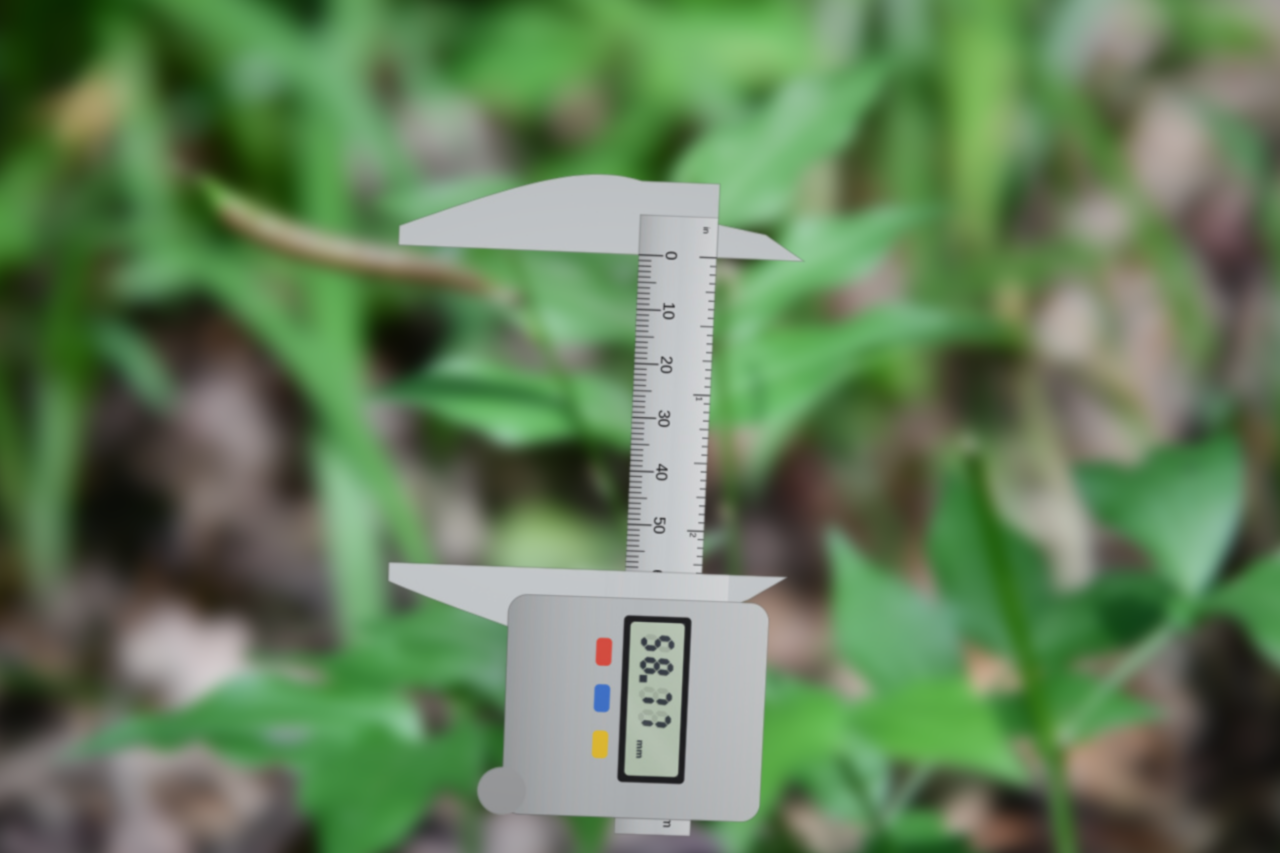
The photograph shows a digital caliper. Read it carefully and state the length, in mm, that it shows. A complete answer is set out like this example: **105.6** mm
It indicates **58.77** mm
